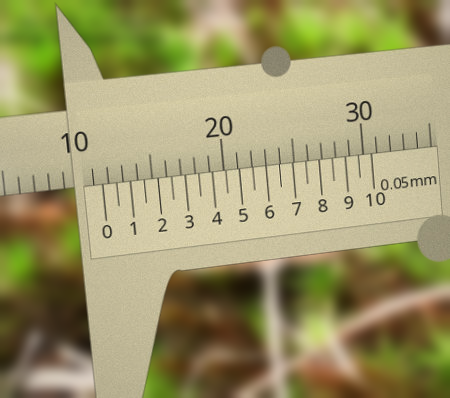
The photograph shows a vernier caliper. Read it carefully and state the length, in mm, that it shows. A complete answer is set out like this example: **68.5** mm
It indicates **11.6** mm
